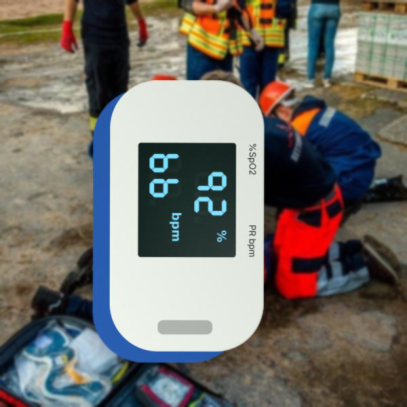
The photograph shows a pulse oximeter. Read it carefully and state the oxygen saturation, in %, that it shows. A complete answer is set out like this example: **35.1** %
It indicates **92** %
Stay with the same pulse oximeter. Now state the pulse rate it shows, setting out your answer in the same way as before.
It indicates **66** bpm
